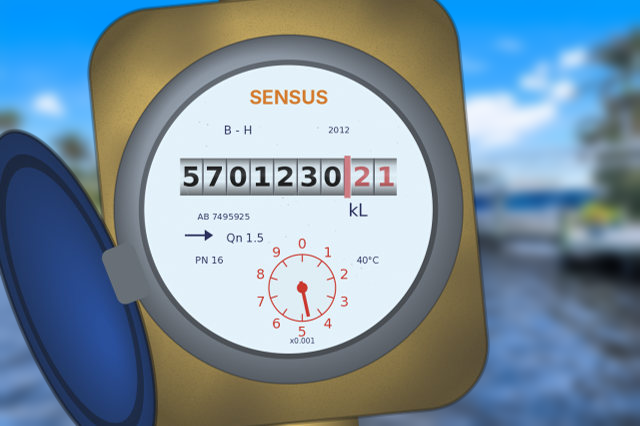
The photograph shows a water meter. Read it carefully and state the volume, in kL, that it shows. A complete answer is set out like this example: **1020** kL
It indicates **5701230.214** kL
